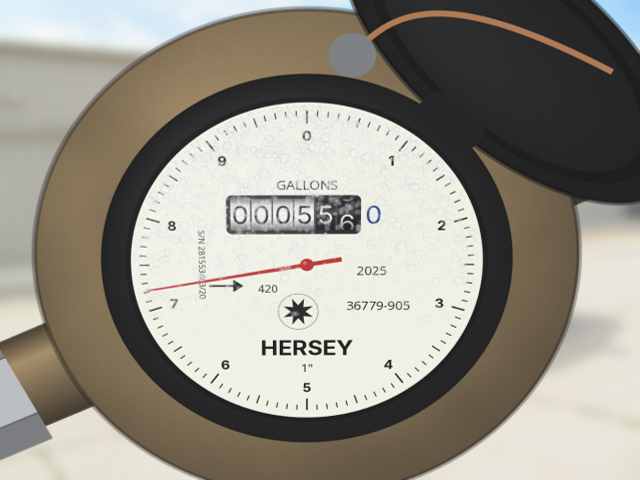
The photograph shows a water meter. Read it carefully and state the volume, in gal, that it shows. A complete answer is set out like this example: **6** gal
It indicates **5557.2** gal
